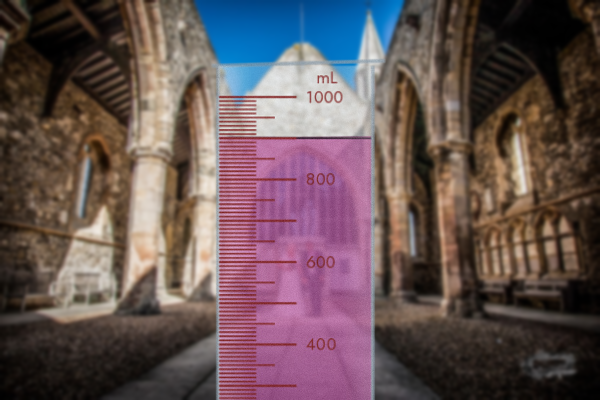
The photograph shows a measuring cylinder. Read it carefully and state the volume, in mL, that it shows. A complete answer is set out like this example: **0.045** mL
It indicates **900** mL
